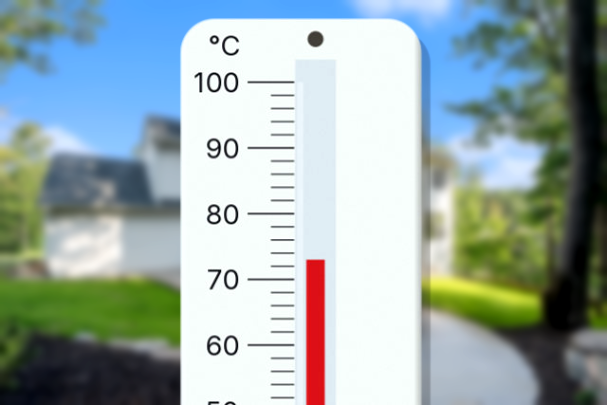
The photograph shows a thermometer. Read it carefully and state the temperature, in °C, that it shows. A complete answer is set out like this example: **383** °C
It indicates **73** °C
